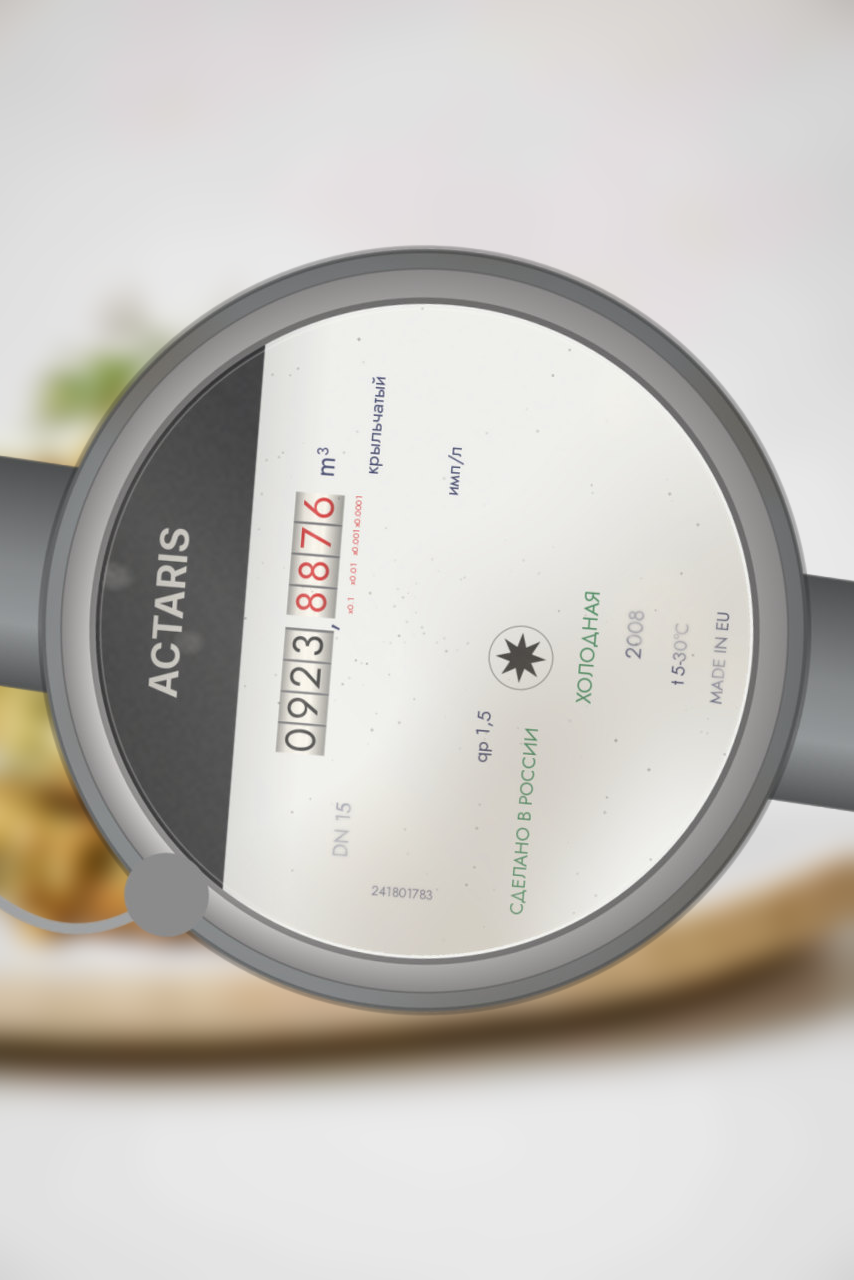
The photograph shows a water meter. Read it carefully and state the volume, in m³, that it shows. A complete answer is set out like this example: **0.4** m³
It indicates **923.8876** m³
